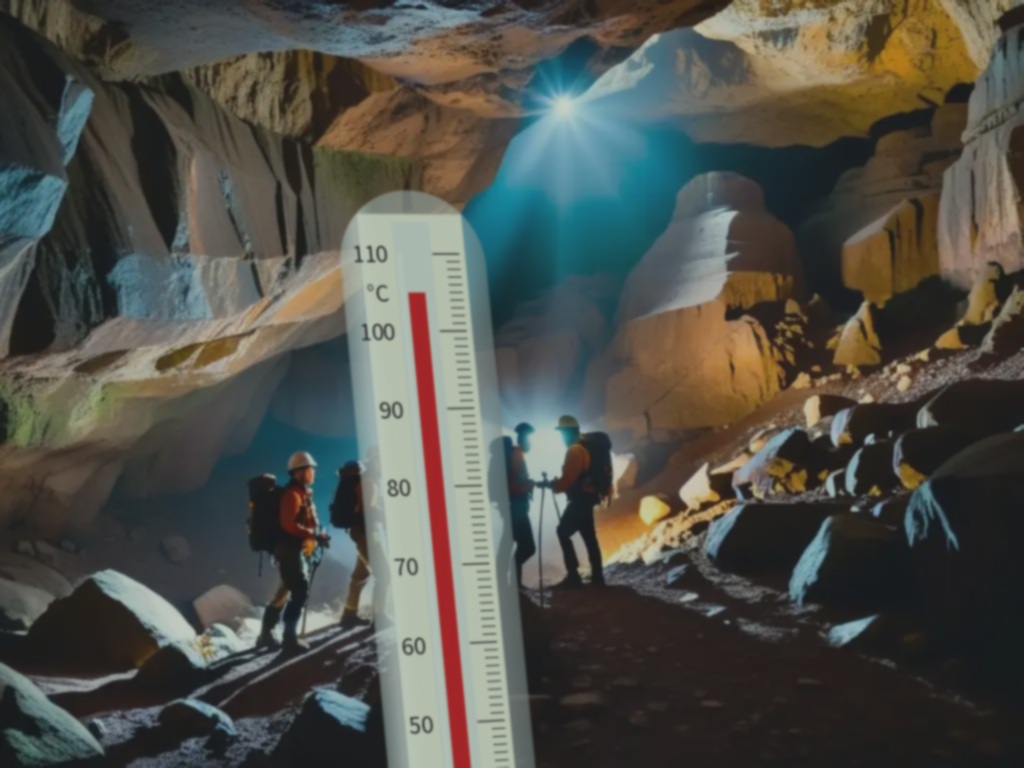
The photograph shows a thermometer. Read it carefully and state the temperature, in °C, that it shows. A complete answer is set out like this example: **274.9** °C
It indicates **105** °C
